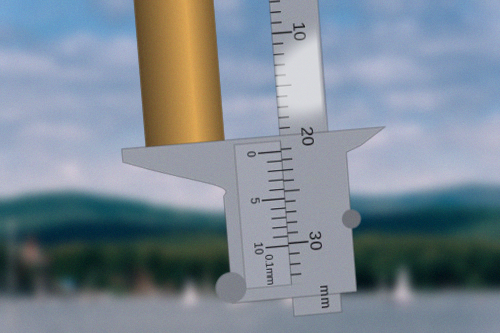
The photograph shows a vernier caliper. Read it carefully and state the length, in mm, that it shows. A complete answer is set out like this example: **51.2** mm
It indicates **21.2** mm
